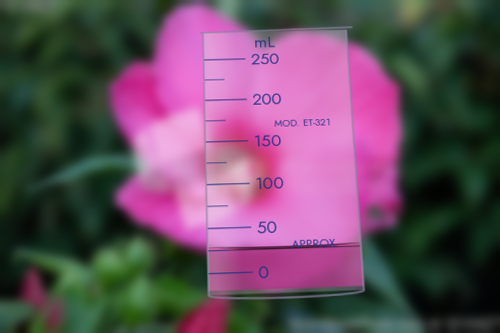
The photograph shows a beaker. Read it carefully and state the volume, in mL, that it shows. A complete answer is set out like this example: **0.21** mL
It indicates **25** mL
